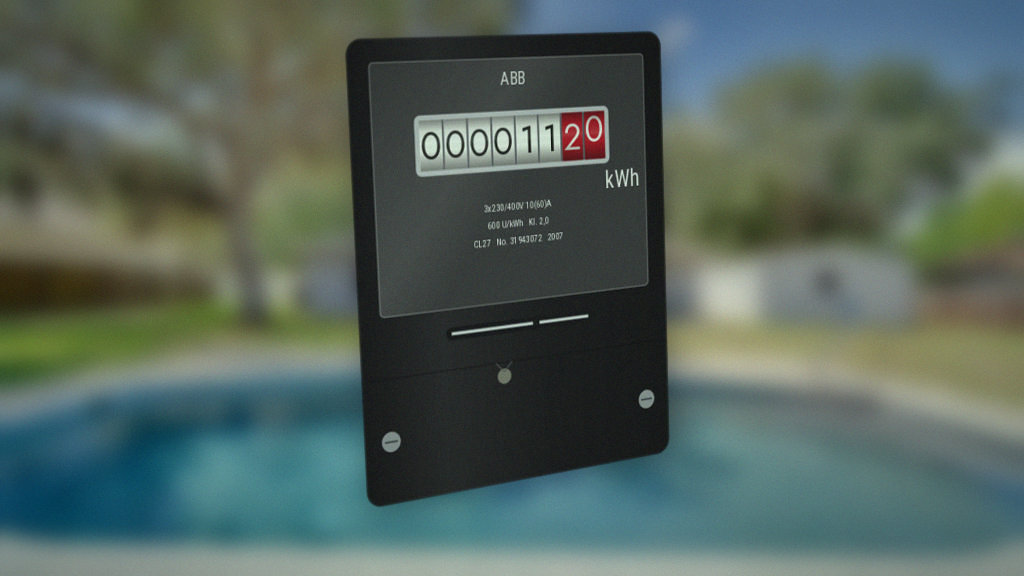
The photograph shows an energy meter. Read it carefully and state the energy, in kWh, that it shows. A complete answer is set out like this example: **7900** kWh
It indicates **11.20** kWh
